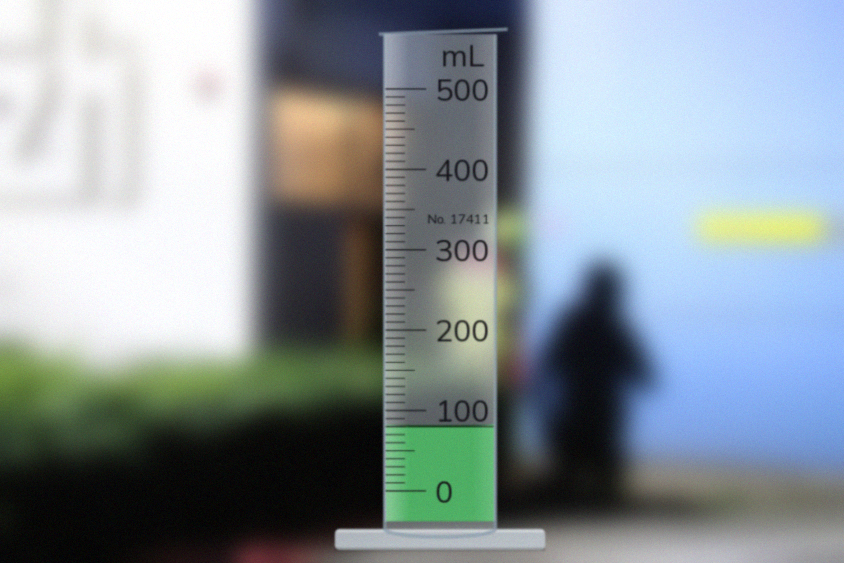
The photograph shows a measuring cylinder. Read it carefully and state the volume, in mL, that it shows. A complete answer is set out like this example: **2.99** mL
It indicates **80** mL
